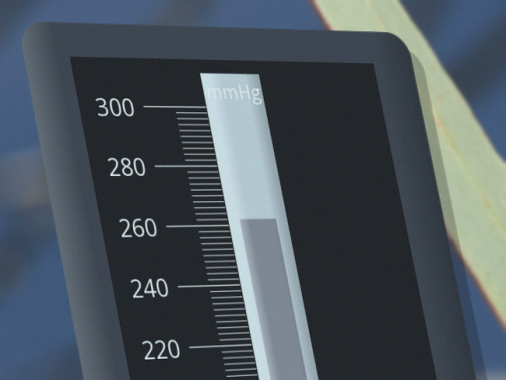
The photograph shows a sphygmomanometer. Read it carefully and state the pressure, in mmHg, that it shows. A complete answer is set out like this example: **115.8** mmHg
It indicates **262** mmHg
